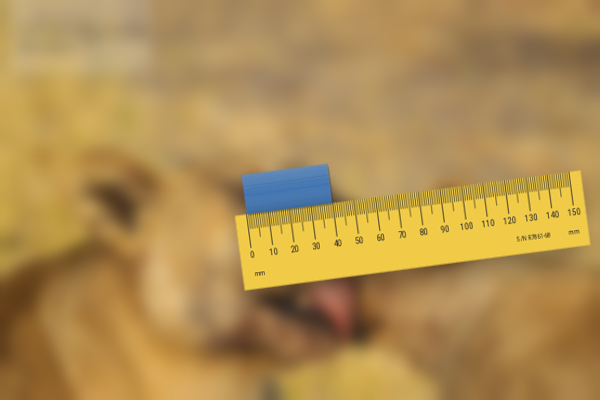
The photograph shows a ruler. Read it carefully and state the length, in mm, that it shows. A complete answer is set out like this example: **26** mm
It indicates **40** mm
